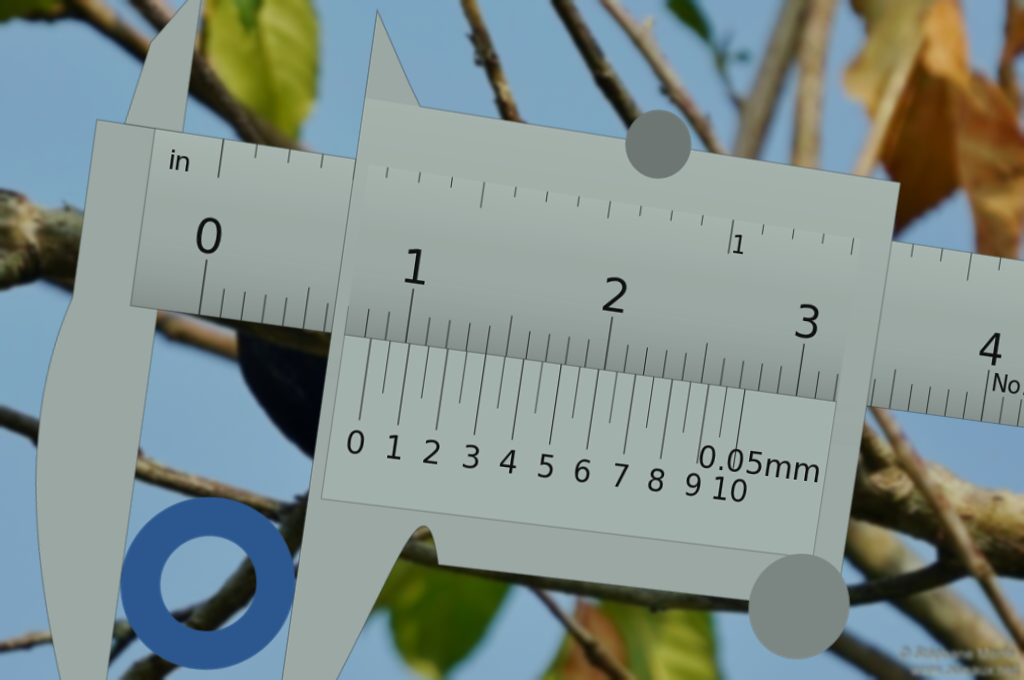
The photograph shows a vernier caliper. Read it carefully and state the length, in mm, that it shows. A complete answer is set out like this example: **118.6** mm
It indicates **8.3** mm
